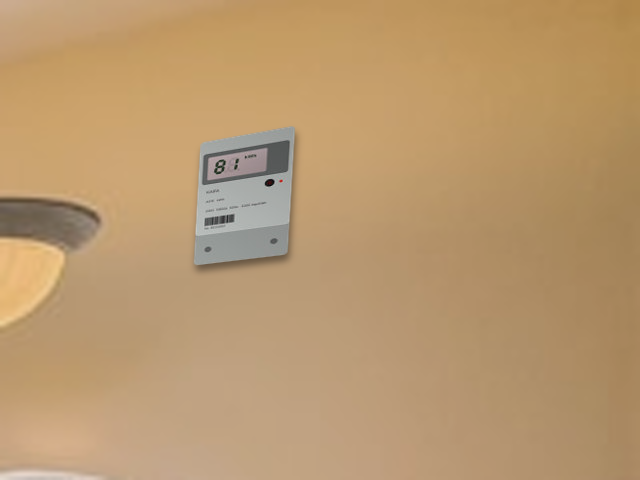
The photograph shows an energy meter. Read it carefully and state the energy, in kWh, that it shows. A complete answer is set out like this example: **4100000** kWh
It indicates **81** kWh
